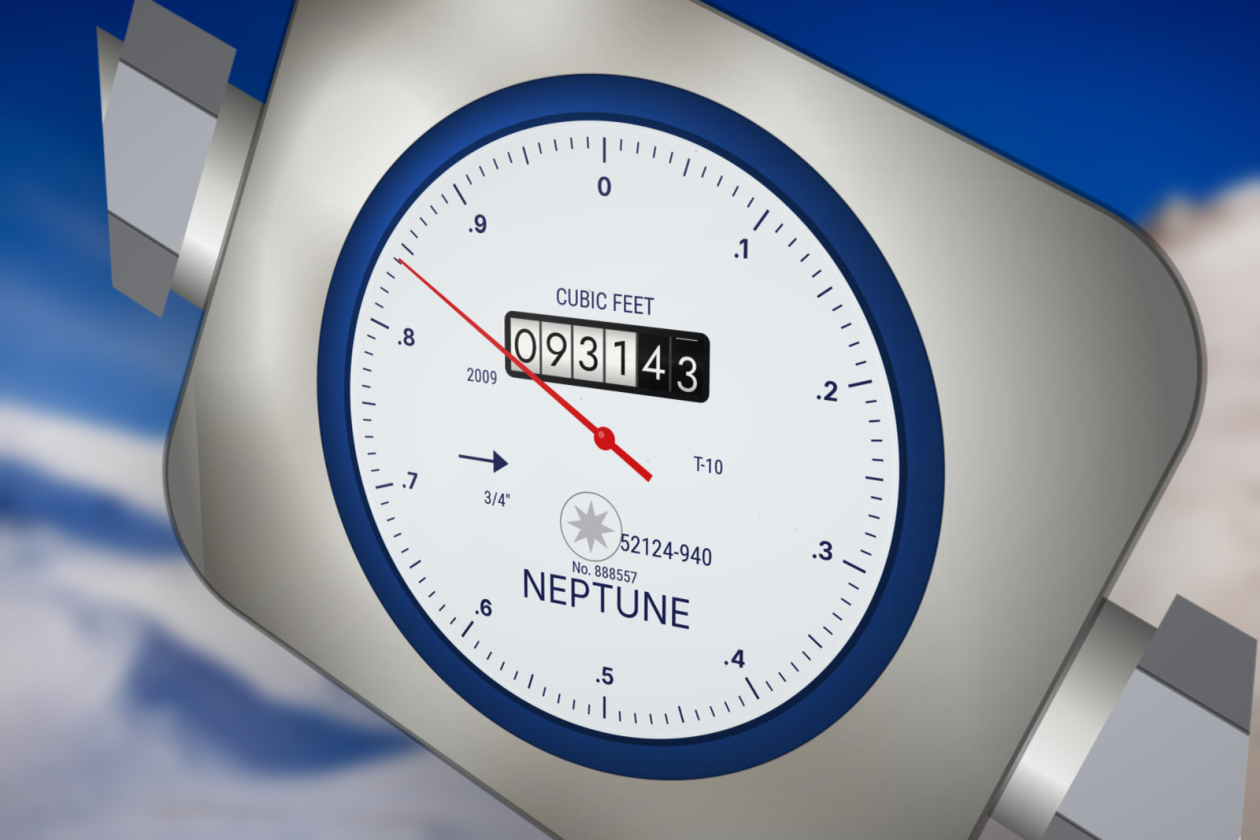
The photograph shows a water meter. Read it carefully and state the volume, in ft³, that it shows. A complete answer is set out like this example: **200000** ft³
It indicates **93142.84** ft³
